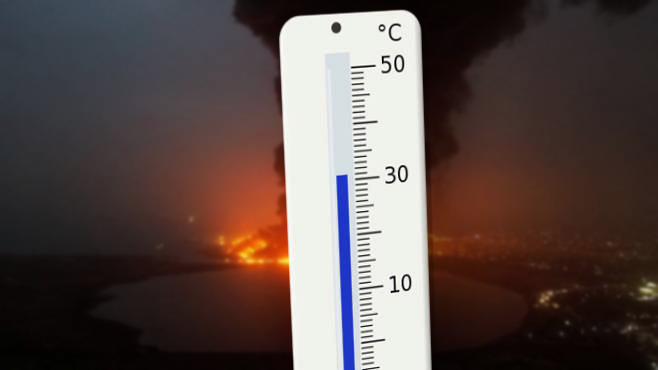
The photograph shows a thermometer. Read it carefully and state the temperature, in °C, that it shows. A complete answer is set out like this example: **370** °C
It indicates **31** °C
